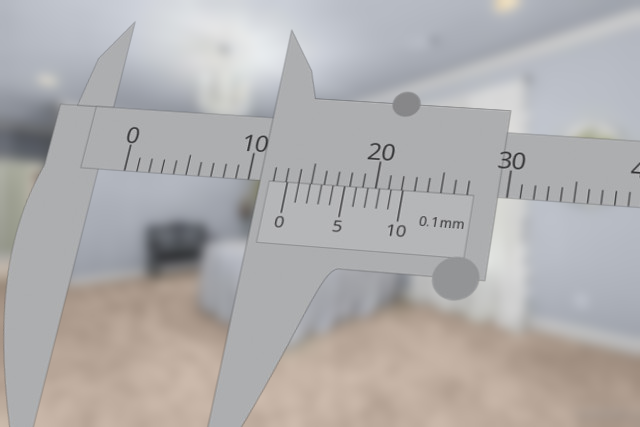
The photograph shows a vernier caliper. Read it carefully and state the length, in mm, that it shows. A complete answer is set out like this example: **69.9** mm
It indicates **13.1** mm
